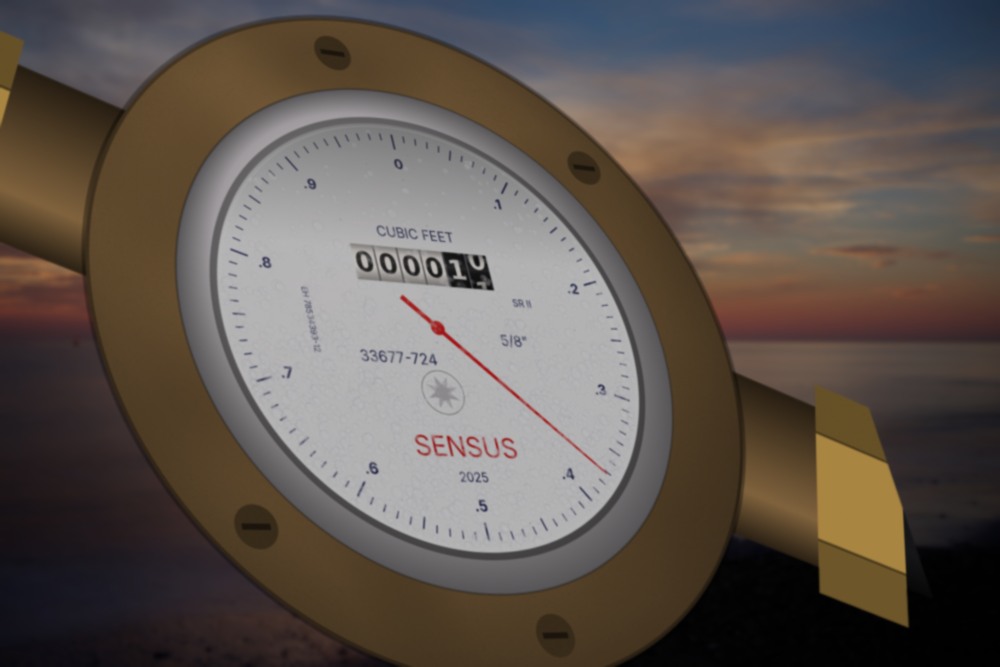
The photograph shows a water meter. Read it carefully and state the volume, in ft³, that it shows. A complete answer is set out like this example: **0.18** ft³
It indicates **10.37** ft³
